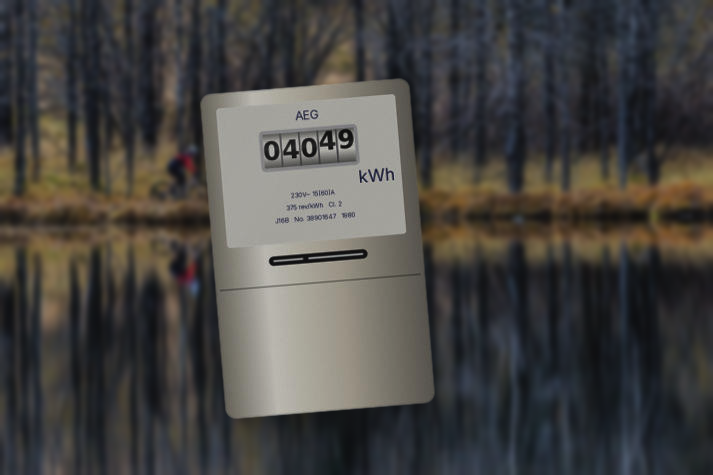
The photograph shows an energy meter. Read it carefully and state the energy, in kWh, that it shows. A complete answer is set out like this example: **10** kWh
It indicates **4049** kWh
